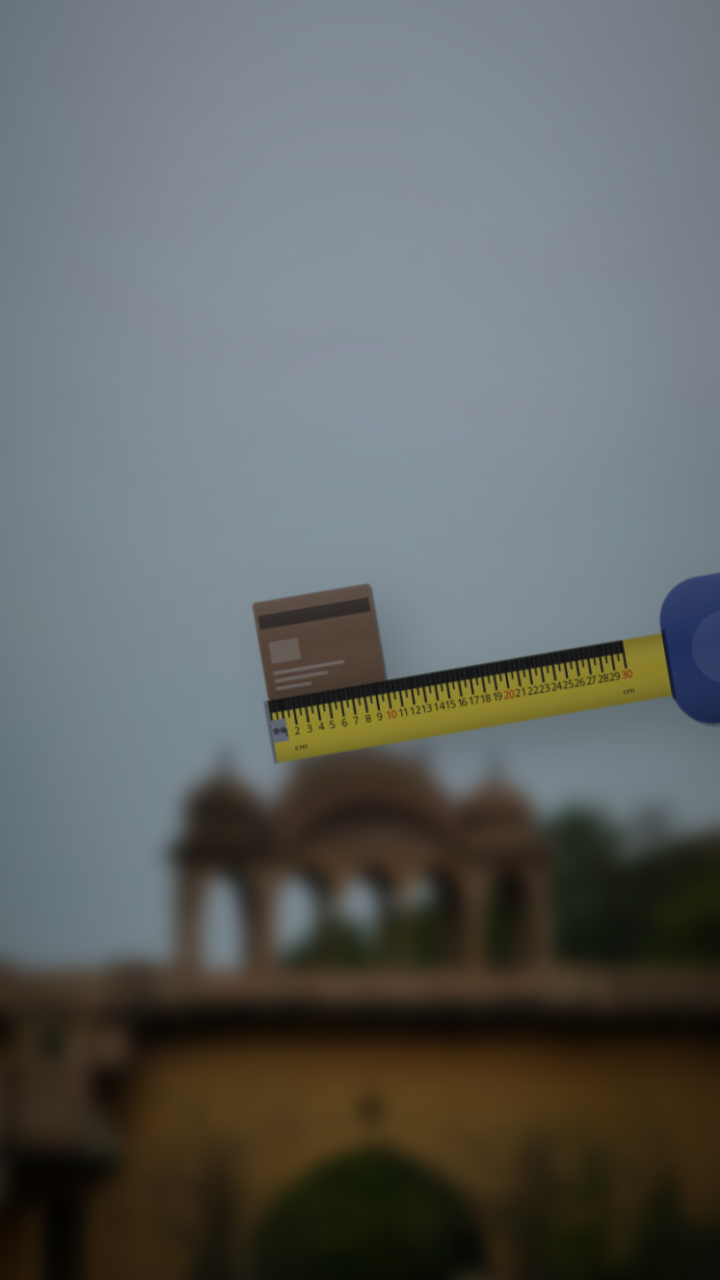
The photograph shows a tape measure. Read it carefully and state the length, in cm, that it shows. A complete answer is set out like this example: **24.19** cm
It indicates **10** cm
